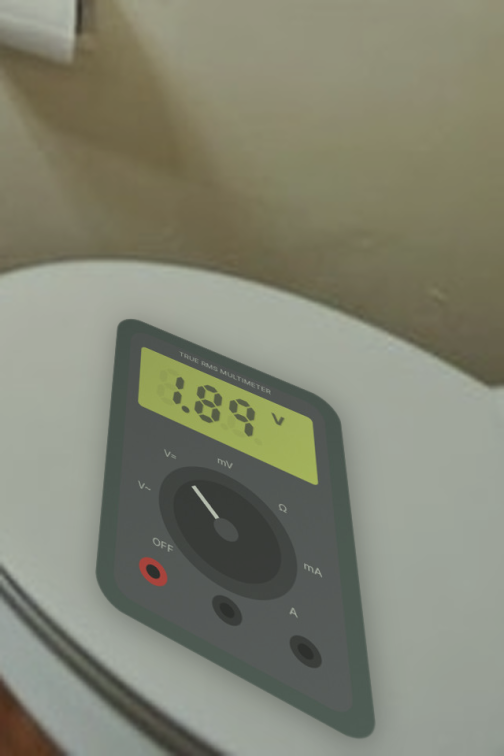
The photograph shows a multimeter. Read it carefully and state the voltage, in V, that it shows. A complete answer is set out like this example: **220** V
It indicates **1.89** V
